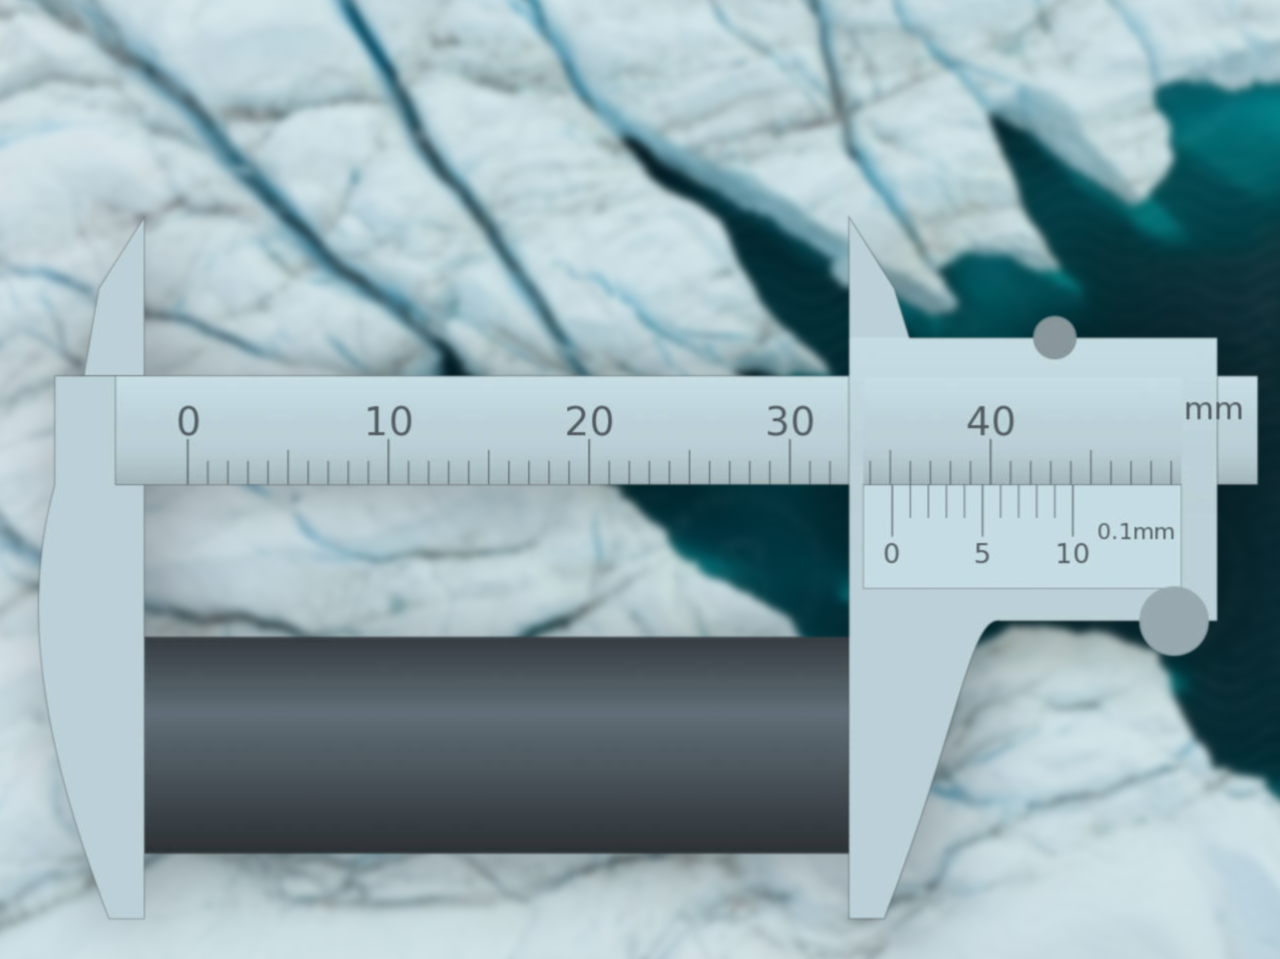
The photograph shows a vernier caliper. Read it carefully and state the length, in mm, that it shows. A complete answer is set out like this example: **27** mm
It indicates **35.1** mm
